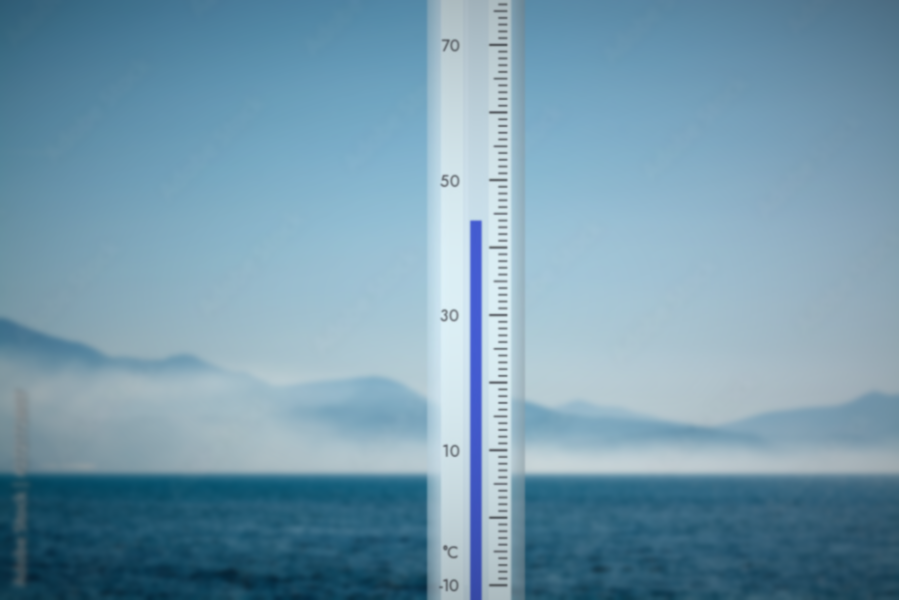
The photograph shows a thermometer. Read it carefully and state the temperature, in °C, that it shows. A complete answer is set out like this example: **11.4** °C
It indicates **44** °C
